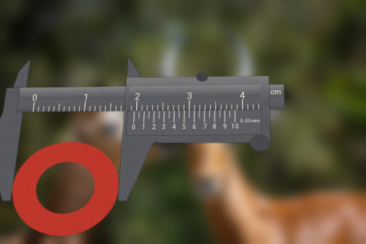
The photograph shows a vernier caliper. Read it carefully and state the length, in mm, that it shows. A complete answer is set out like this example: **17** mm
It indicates **19.6** mm
